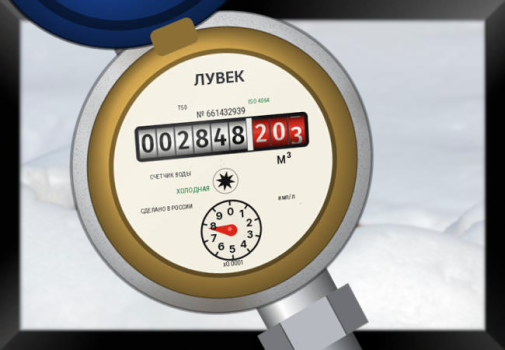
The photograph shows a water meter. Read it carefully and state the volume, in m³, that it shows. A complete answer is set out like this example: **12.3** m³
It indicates **2848.2027** m³
